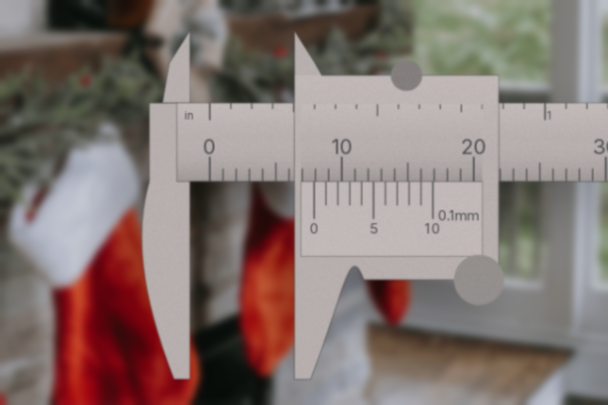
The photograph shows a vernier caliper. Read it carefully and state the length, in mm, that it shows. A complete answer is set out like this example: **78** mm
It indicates **7.9** mm
